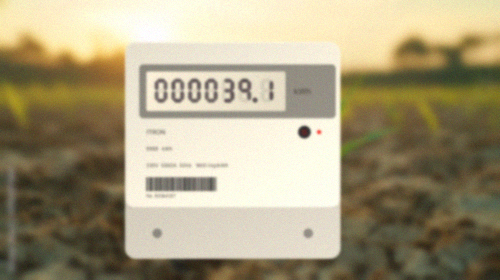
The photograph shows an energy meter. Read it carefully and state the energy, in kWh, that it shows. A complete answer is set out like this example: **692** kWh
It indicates **39.1** kWh
